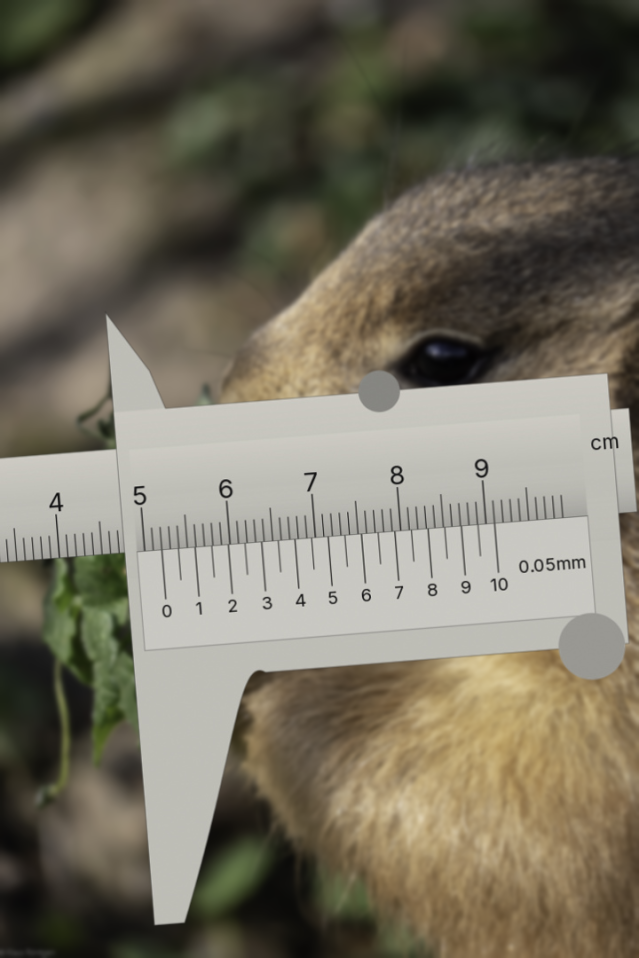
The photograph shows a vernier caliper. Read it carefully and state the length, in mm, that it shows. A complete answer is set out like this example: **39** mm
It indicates **52.0** mm
